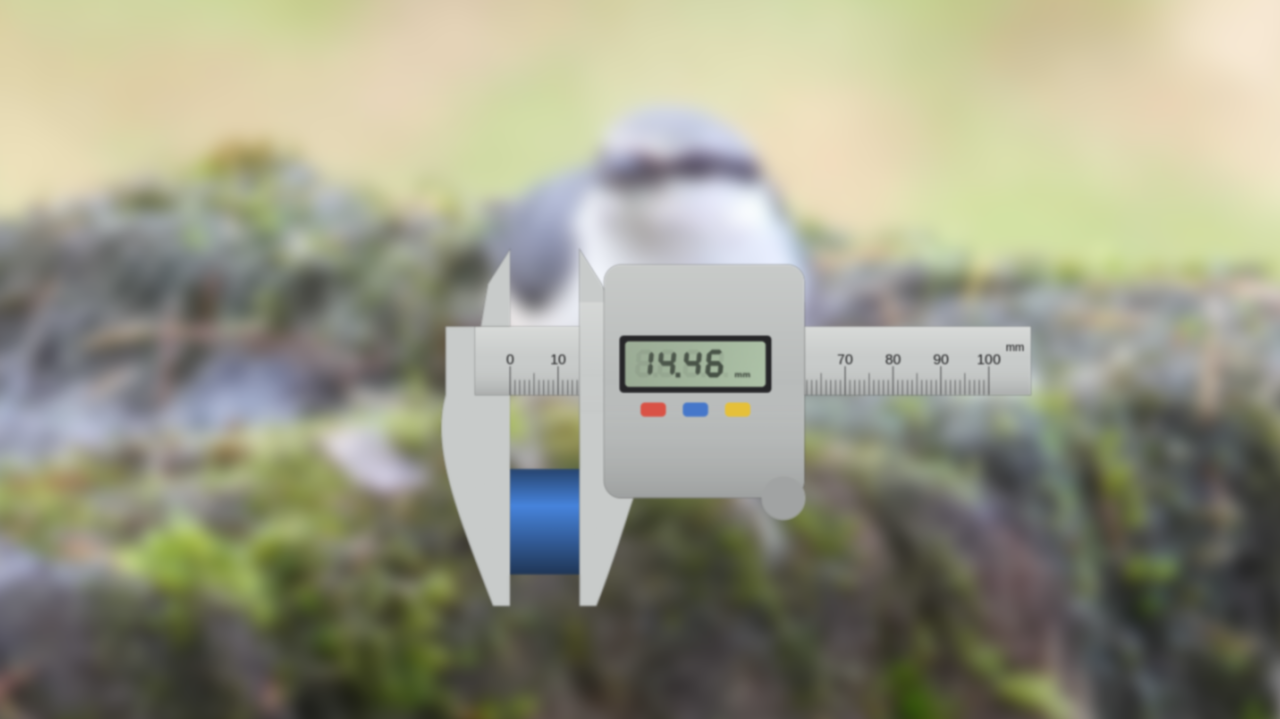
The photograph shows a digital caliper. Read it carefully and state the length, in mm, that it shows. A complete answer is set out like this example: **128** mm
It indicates **14.46** mm
